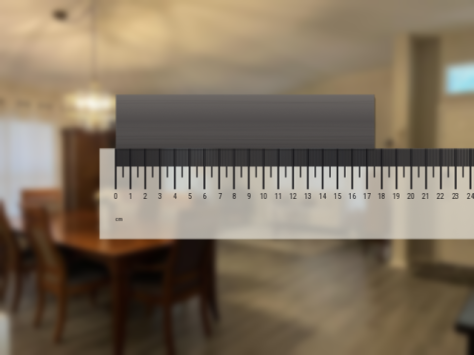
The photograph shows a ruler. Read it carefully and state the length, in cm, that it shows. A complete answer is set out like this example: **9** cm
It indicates **17.5** cm
